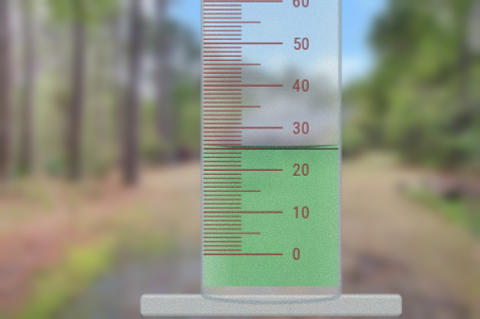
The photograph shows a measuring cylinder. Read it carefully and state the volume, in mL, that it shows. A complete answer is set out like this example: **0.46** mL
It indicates **25** mL
